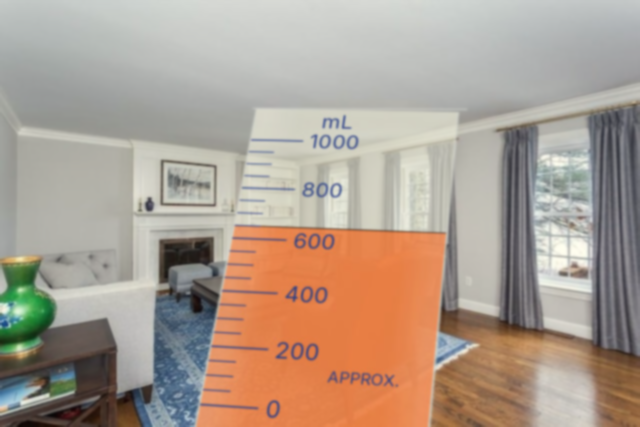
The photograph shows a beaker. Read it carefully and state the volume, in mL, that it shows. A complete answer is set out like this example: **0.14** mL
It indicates **650** mL
